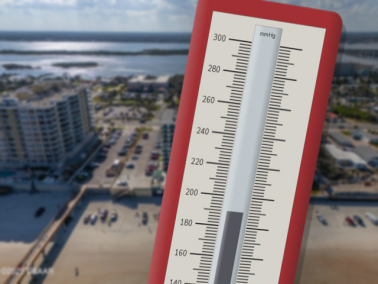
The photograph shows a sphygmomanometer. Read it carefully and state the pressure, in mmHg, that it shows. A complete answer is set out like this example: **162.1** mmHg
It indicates **190** mmHg
